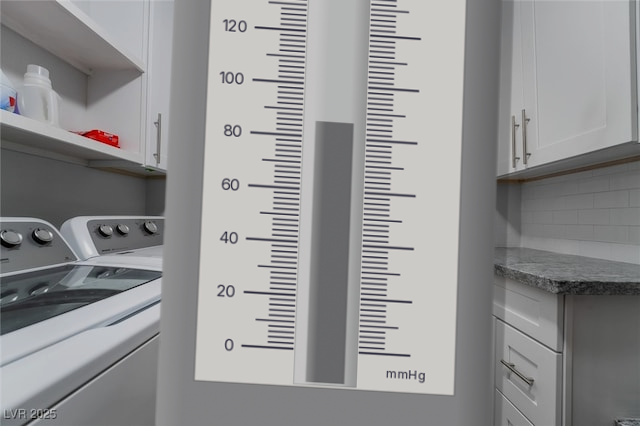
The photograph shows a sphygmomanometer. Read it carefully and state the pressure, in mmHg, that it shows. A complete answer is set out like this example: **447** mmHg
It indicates **86** mmHg
